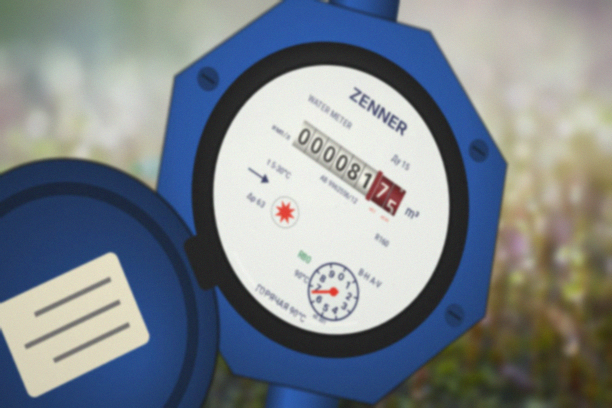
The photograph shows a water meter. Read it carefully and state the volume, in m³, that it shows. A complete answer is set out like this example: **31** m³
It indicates **81.746** m³
